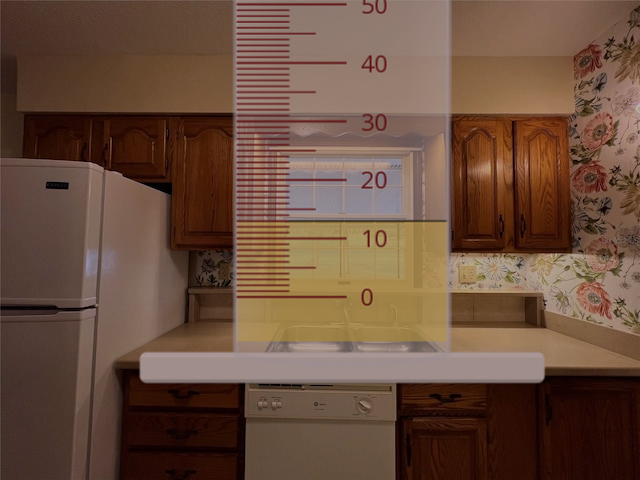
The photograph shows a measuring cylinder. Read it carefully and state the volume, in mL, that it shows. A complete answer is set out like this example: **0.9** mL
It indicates **13** mL
